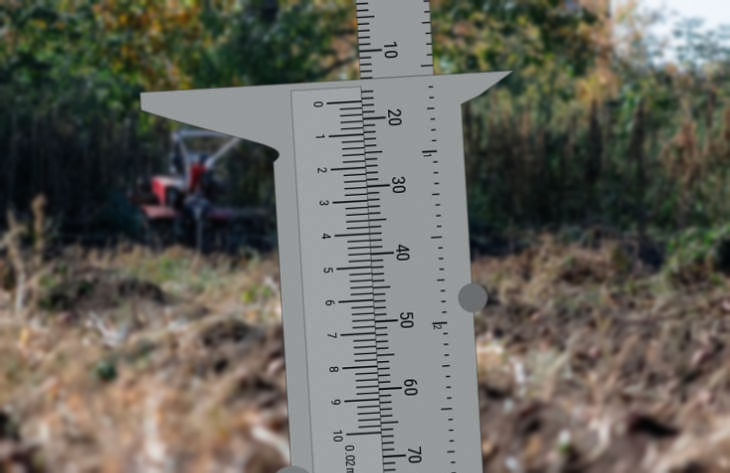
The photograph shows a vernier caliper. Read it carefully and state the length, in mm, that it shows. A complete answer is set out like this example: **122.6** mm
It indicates **17.4** mm
